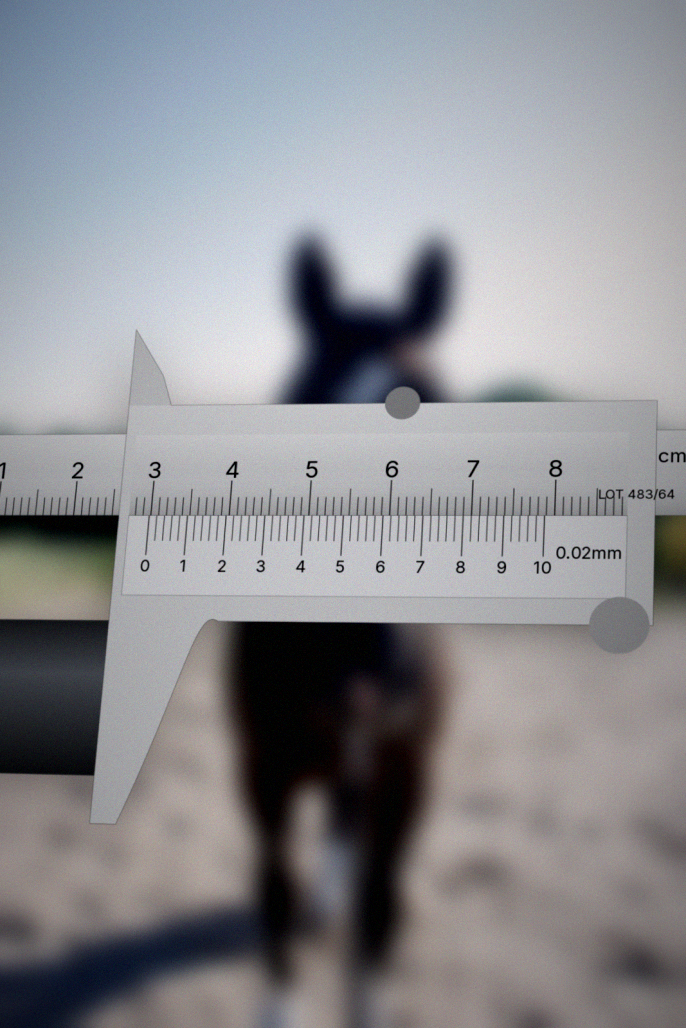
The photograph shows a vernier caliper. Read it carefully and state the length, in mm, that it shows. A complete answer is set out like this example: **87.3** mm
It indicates **29.8** mm
